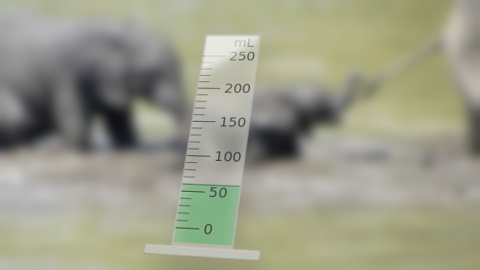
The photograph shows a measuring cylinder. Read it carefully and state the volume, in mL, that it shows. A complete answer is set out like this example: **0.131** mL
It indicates **60** mL
